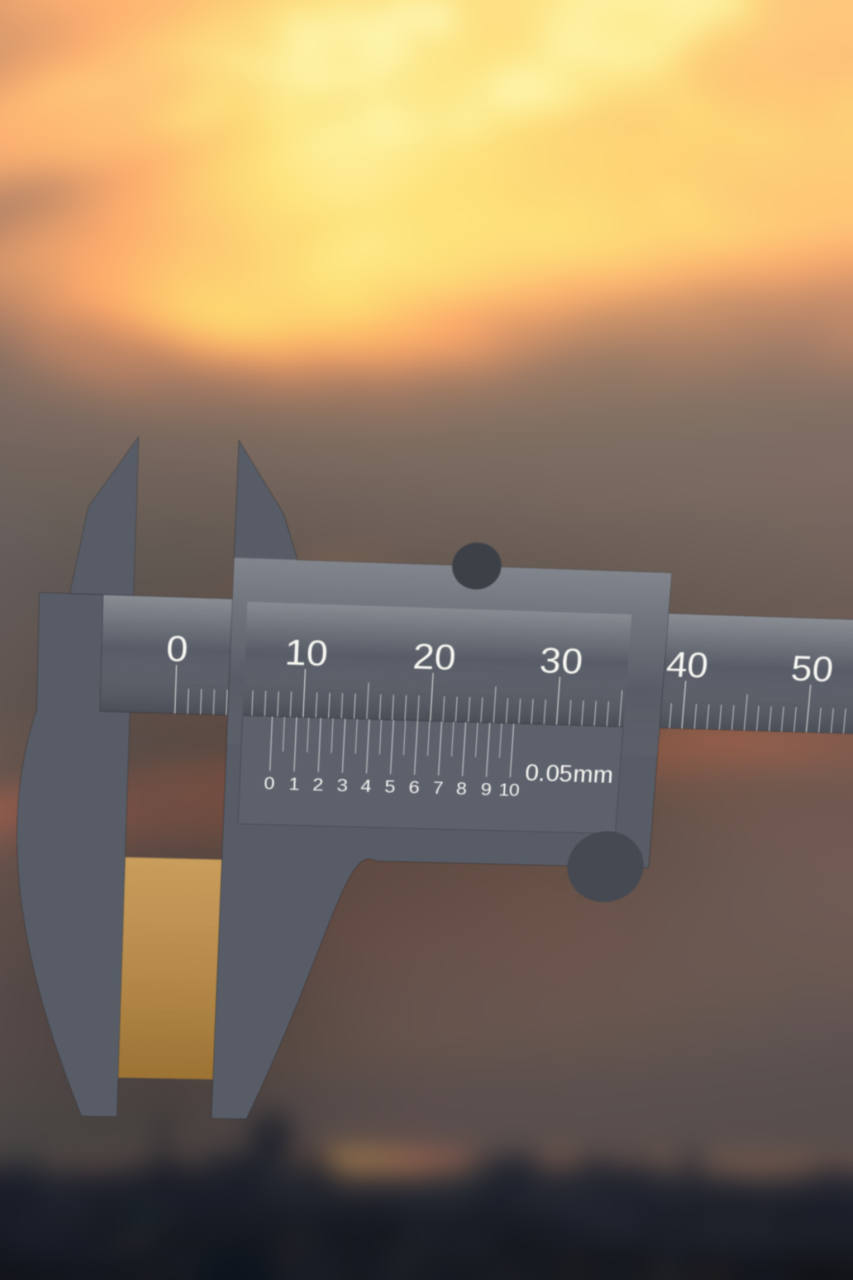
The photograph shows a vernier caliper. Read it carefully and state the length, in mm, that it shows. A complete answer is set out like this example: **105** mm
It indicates **7.6** mm
